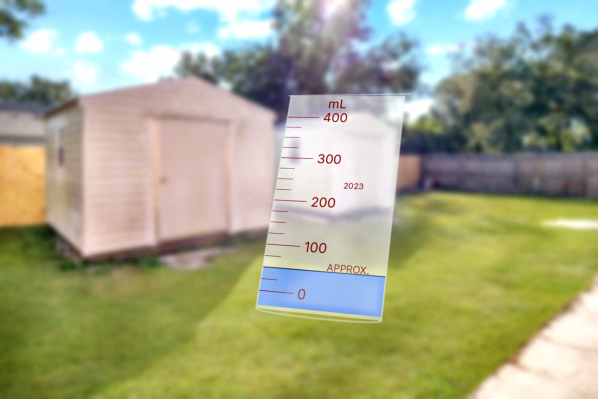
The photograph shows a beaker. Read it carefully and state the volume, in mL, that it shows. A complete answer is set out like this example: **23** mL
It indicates **50** mL
